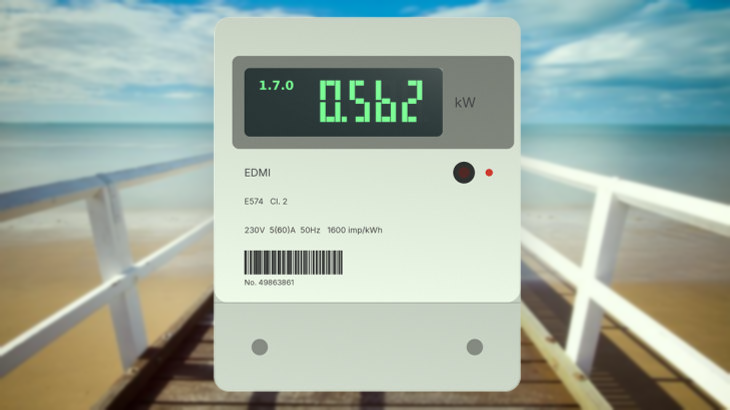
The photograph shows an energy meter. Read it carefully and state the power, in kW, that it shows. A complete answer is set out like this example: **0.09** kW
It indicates **0.562** kW
